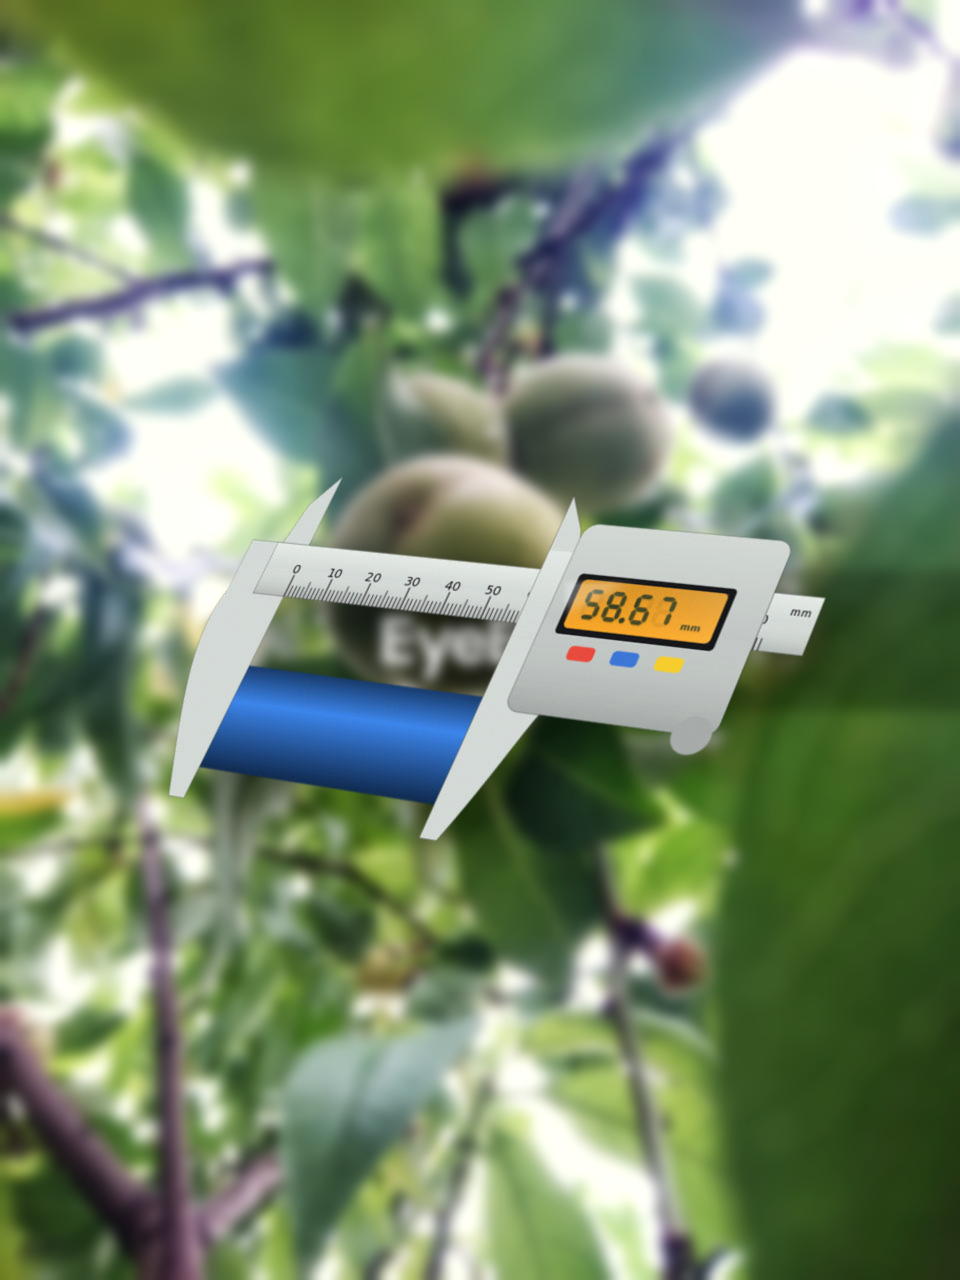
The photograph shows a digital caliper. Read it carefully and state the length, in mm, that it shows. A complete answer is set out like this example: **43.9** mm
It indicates **58.67** mm
